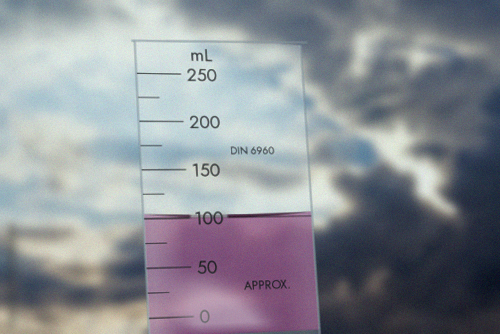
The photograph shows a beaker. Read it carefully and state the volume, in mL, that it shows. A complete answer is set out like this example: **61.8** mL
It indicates **100** mL
